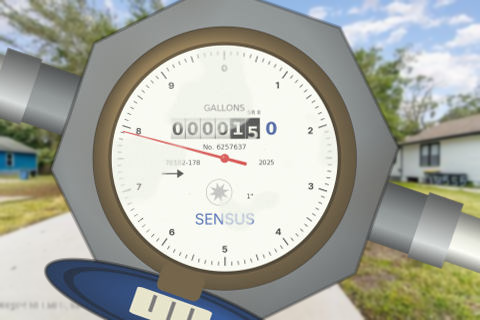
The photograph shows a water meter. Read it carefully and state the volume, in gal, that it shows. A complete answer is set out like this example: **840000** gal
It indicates **147.9** gal
